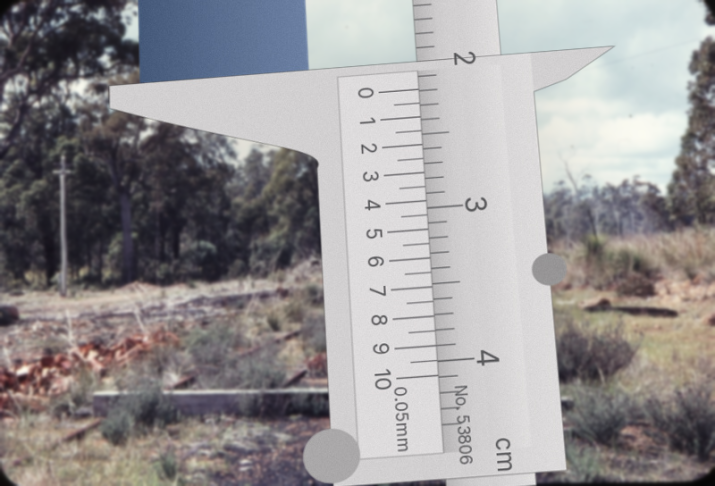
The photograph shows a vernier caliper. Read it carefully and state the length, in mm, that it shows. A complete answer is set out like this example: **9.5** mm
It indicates **21.9** mm
